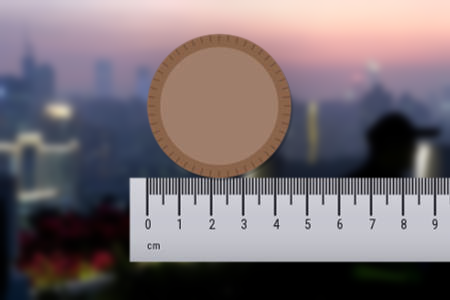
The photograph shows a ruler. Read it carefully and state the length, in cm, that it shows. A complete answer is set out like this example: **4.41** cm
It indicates **4.5** cm
